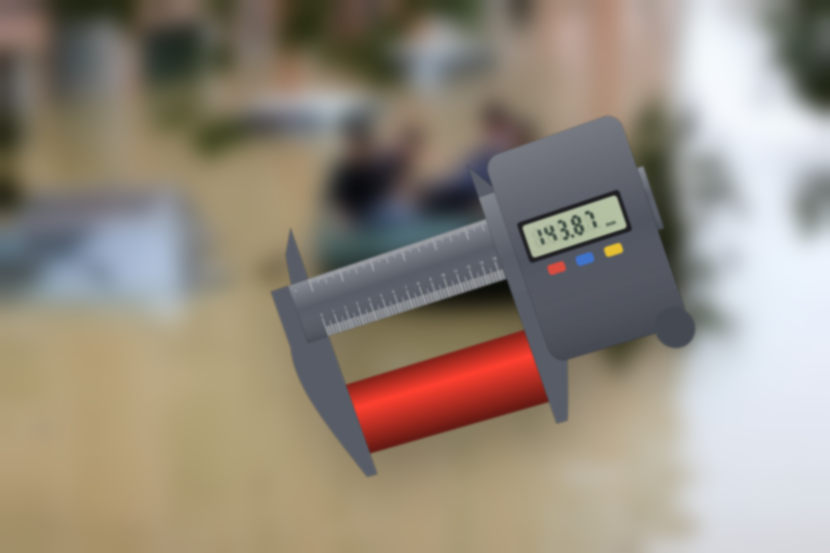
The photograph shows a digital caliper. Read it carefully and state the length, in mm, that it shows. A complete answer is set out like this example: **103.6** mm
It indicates **143.87** mm
